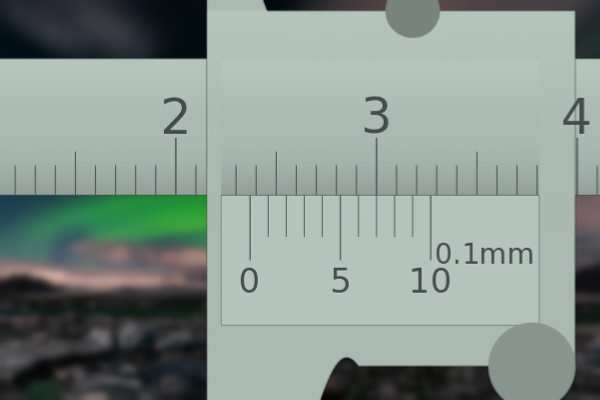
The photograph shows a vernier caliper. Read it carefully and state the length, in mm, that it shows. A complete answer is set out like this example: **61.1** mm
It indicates **23.7** mm
